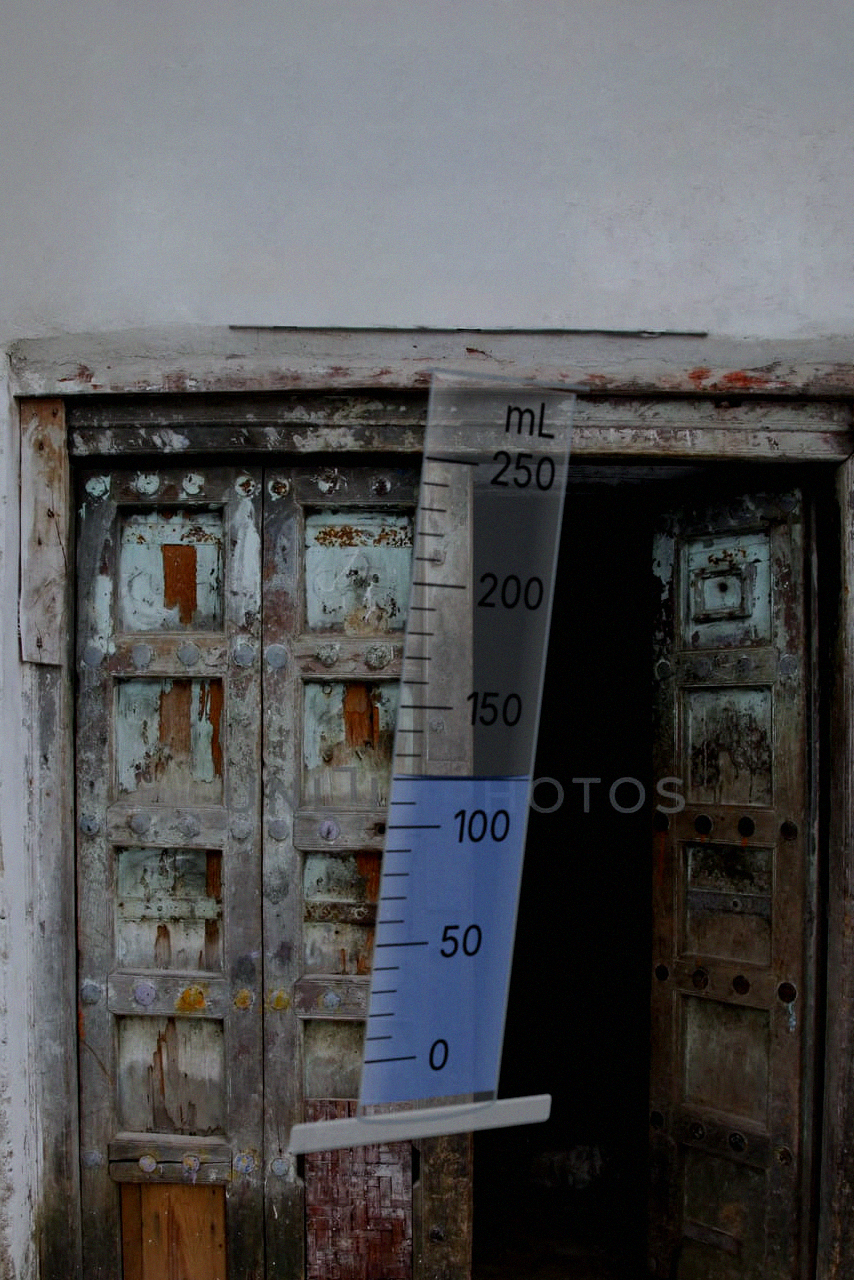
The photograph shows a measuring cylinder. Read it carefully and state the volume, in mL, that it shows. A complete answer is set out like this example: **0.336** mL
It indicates **120** mL
